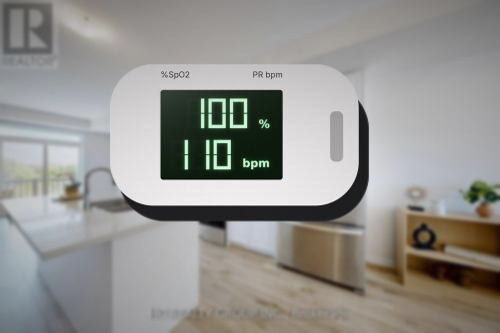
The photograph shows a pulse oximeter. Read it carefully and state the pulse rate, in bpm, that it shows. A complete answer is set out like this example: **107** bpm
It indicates **110** bpm
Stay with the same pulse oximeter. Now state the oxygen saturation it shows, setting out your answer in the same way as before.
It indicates **100** %
